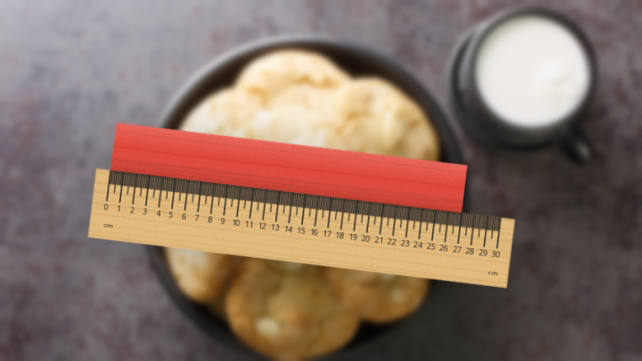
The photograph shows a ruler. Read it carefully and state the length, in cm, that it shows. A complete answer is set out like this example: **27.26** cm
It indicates **27** cm
